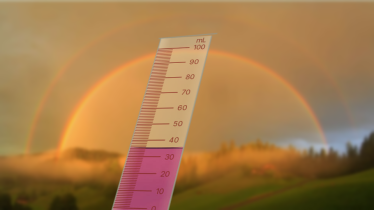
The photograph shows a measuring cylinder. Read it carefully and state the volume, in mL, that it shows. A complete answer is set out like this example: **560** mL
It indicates **35** mL
